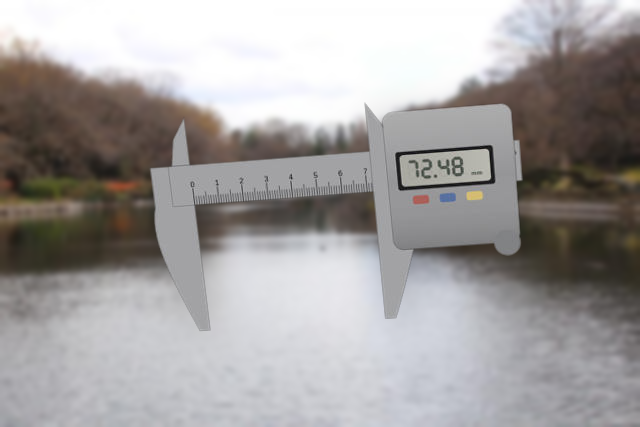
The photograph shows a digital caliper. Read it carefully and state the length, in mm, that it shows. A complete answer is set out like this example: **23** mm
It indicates **72.48** mm
